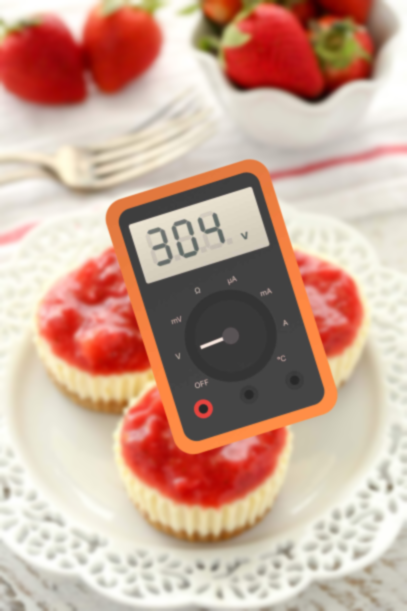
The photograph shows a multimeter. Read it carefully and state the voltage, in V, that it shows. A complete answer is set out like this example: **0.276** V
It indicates **304** V
